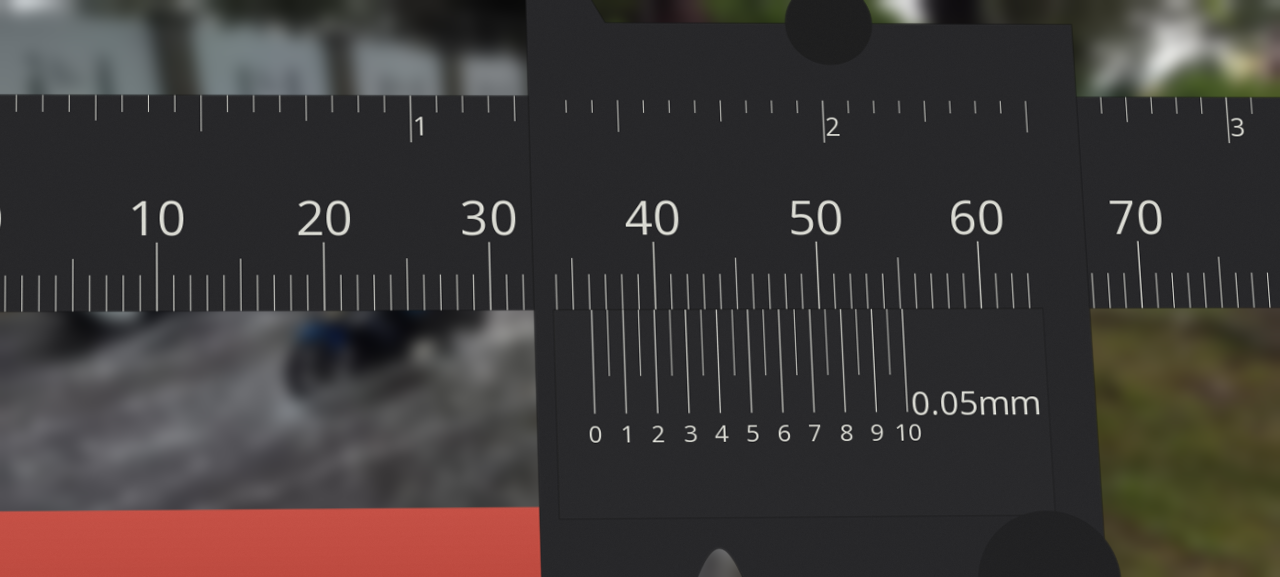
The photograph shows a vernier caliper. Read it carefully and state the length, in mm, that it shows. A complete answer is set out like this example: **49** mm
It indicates **36.1** mm
